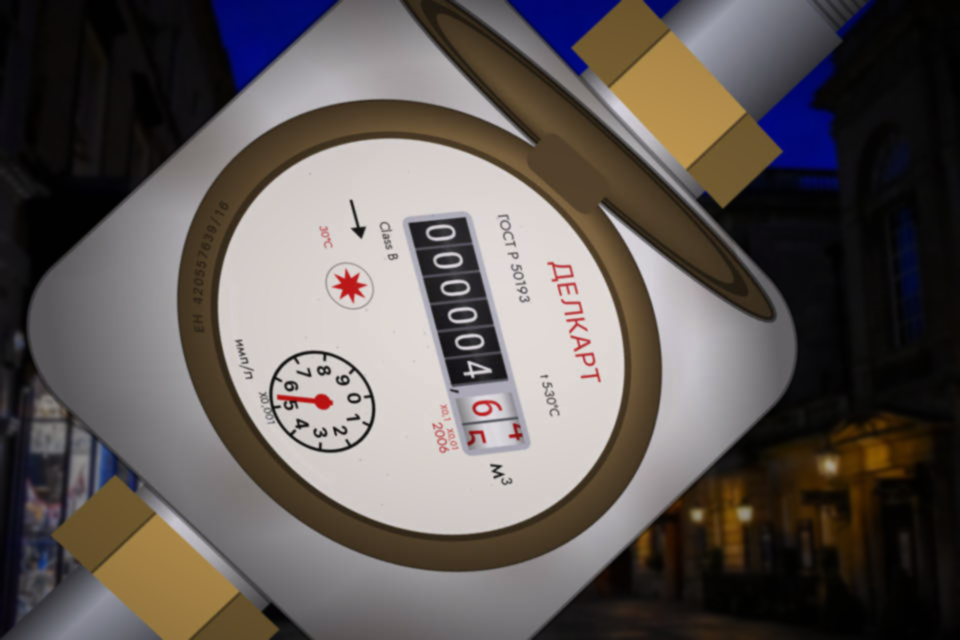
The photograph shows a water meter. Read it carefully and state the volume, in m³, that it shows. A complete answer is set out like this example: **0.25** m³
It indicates **4.645** m³
